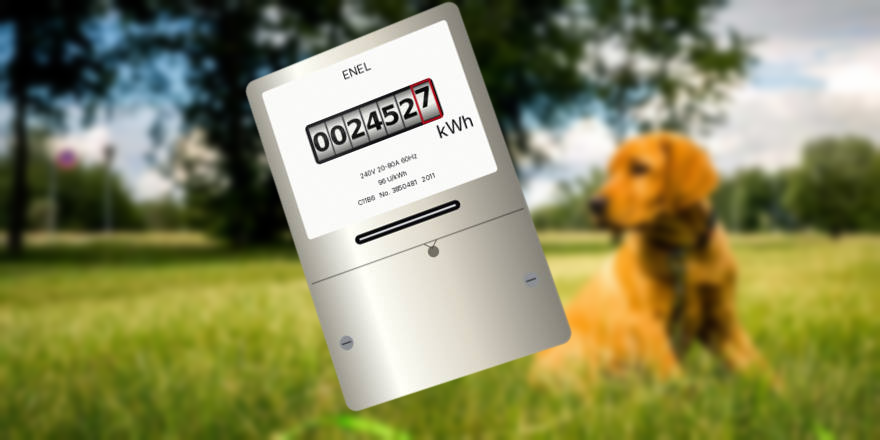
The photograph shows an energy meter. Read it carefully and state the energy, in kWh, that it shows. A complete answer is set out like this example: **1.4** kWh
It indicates **2452.7** kWh
